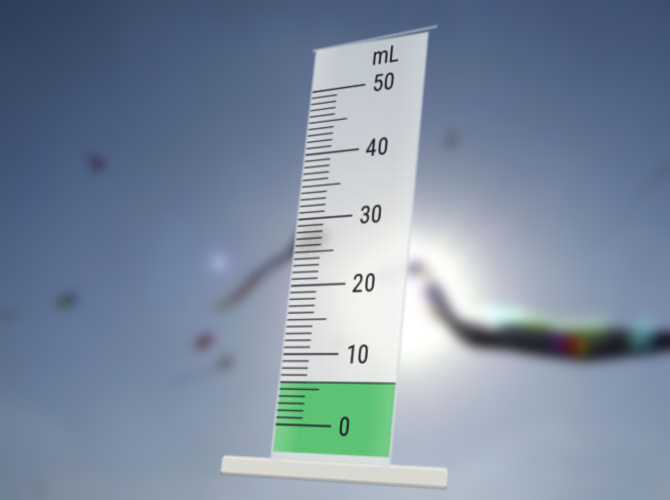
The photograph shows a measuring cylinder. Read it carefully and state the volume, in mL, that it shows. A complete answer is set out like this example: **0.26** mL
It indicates **6** mL
